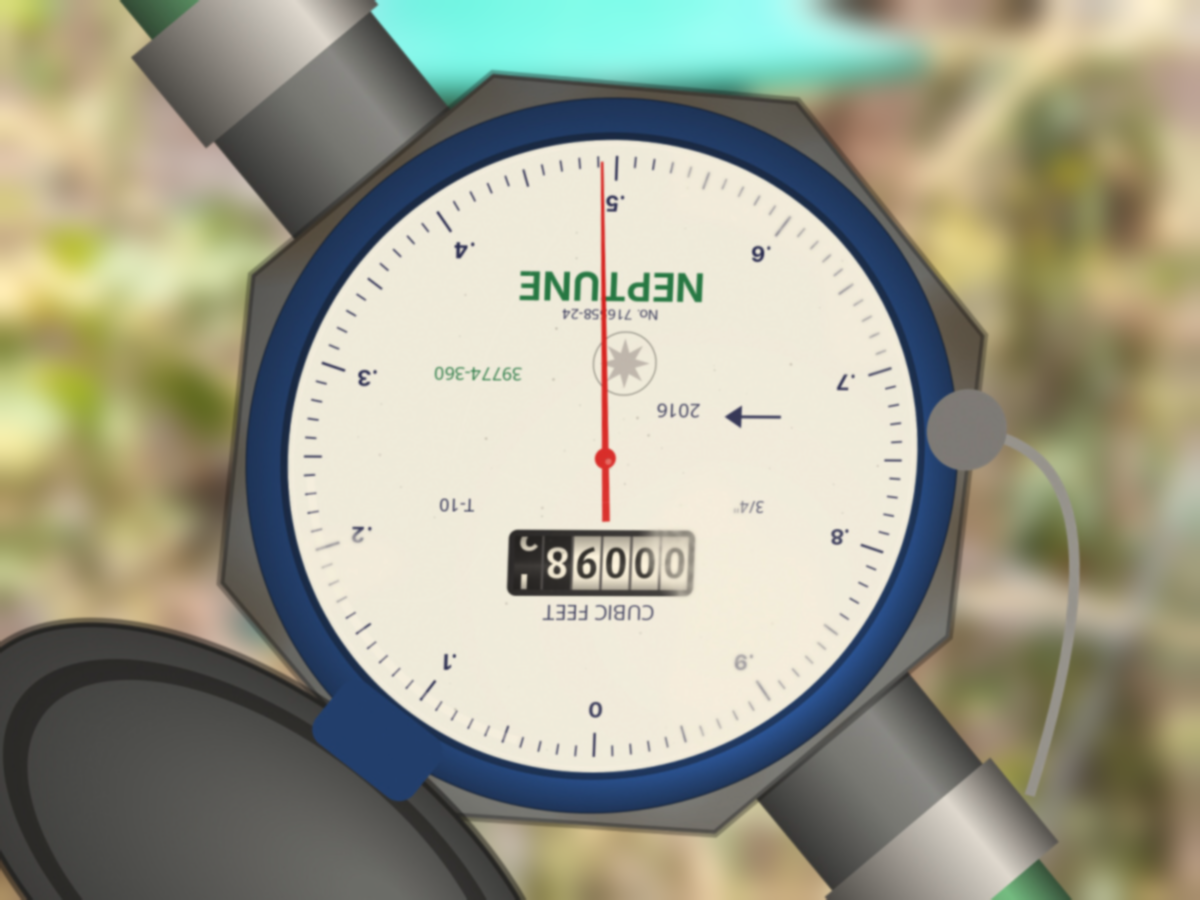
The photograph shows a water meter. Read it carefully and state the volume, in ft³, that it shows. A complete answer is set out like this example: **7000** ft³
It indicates **981.49** ft³
